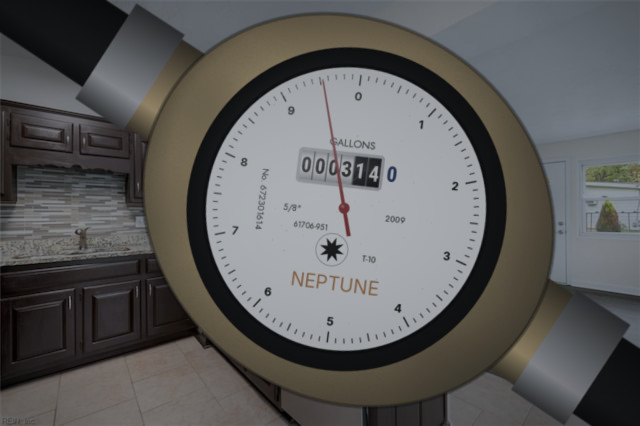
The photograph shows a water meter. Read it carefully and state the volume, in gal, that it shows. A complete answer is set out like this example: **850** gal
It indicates **3139.5** gal
